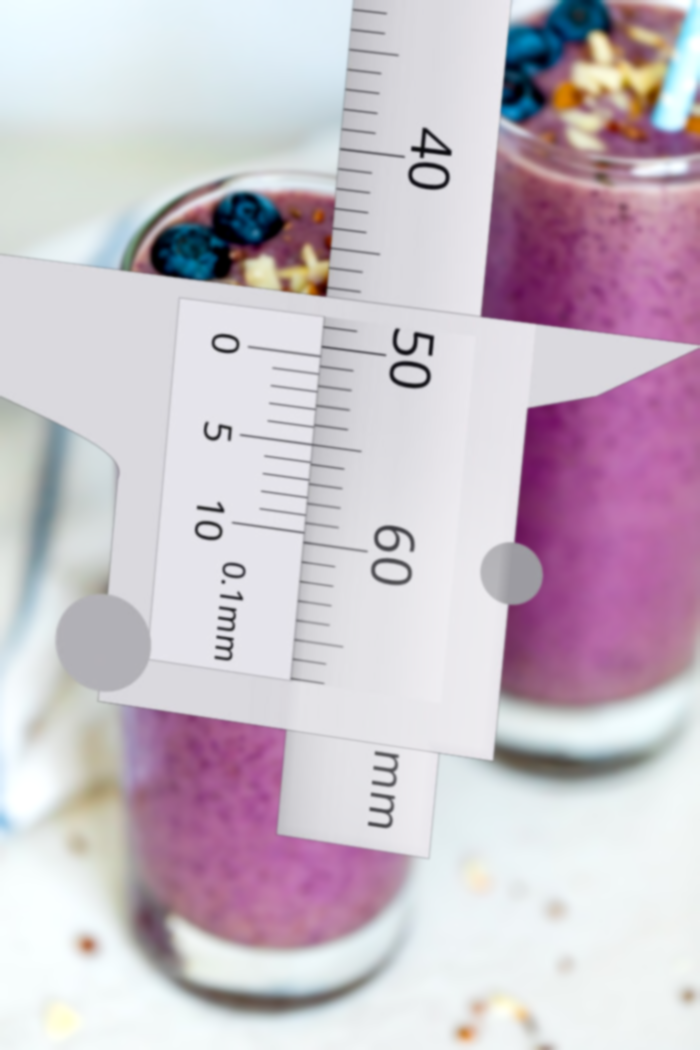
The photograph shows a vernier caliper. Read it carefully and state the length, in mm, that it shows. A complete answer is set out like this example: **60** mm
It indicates **50.5** mm
